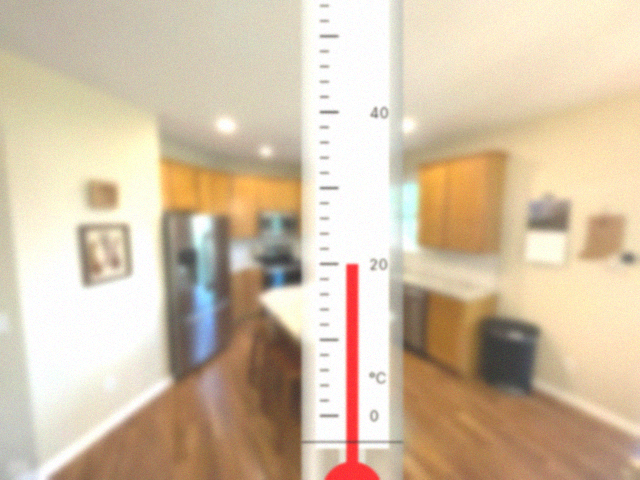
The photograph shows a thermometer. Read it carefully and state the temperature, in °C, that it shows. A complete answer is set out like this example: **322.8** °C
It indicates **20** °C
